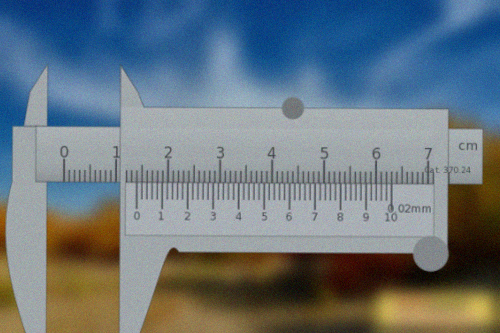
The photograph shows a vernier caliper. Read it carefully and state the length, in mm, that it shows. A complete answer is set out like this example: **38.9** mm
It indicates **14.0** mm
